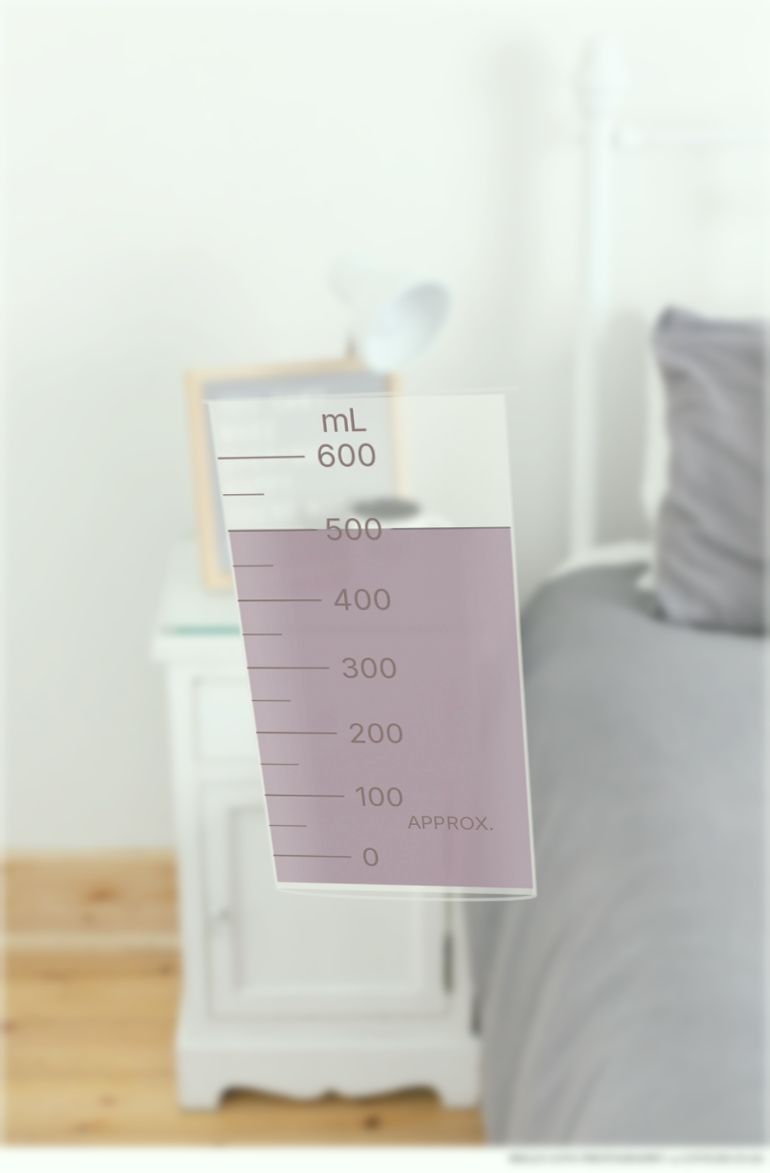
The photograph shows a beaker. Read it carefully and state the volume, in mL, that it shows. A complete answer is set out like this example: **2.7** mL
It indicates **500** mL
